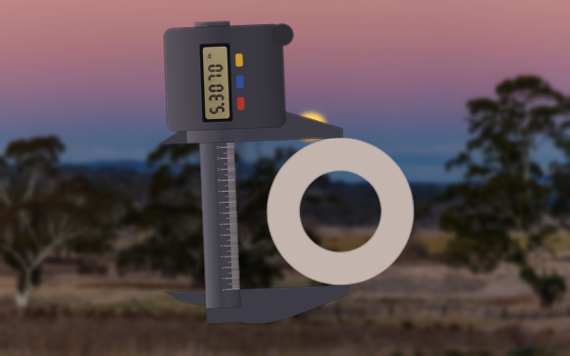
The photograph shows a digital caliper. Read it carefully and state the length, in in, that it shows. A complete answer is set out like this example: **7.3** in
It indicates **5.3070** in
